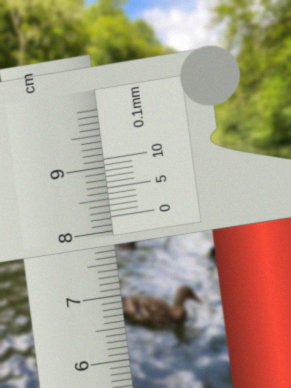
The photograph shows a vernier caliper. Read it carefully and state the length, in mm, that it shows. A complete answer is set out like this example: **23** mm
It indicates **82.2** mm
